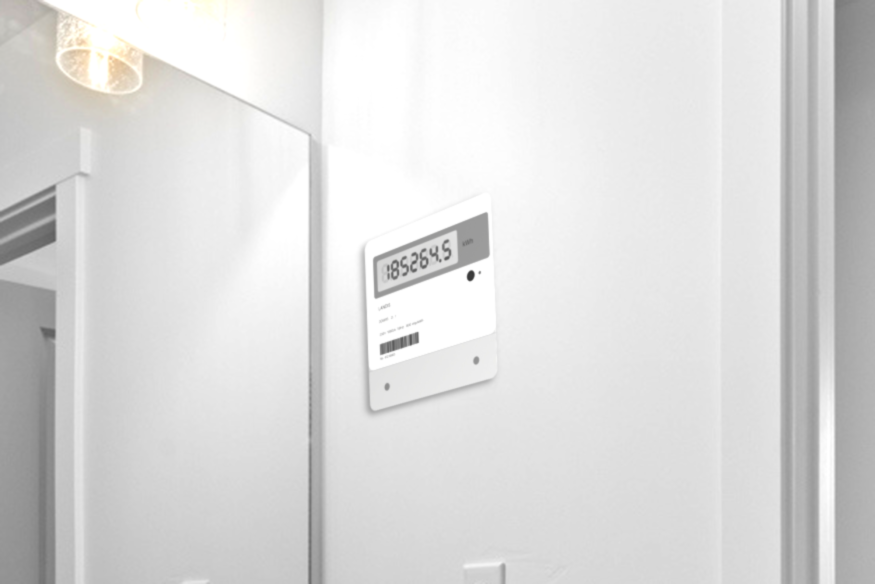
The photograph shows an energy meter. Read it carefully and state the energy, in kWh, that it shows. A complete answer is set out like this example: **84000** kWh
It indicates **185264.5** kWh
